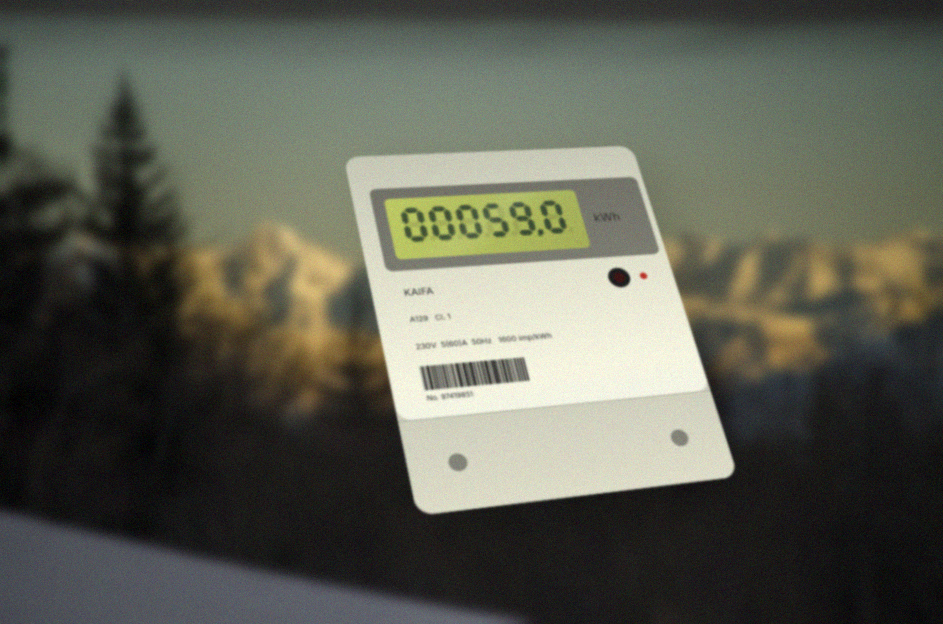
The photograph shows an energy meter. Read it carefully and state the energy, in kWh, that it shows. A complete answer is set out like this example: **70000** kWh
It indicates **59.0** kWh
